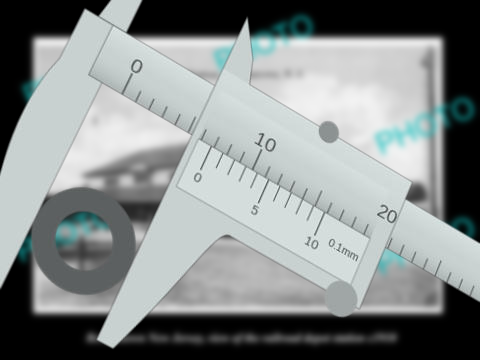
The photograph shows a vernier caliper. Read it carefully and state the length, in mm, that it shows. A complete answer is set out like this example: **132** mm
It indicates **6.8** mm
